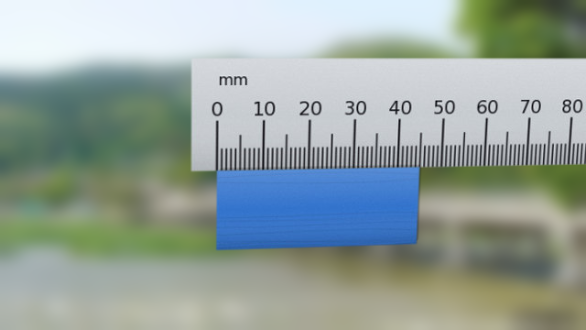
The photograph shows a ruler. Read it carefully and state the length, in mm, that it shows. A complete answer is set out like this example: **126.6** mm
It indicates **45** mm
